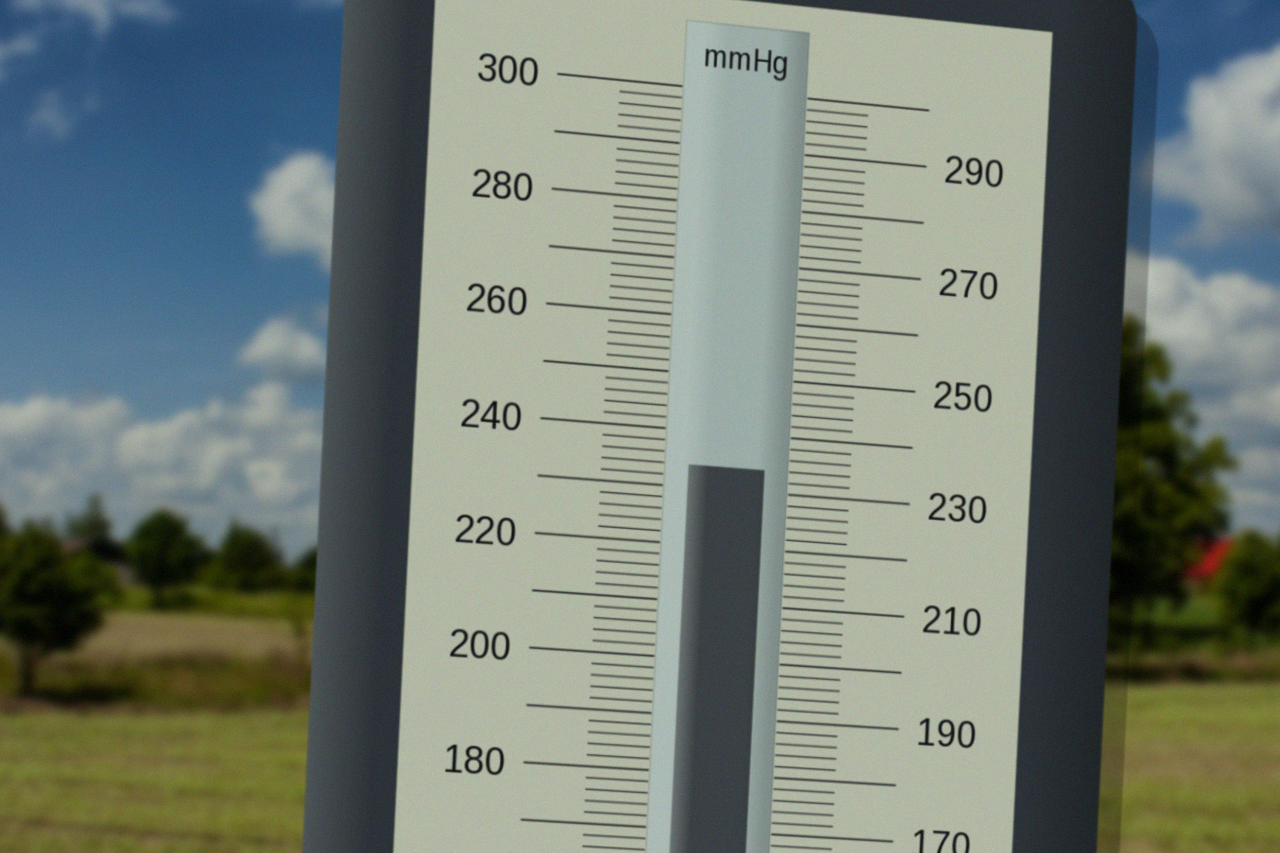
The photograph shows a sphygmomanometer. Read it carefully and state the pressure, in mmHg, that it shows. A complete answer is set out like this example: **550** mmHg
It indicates **234** mmHg
